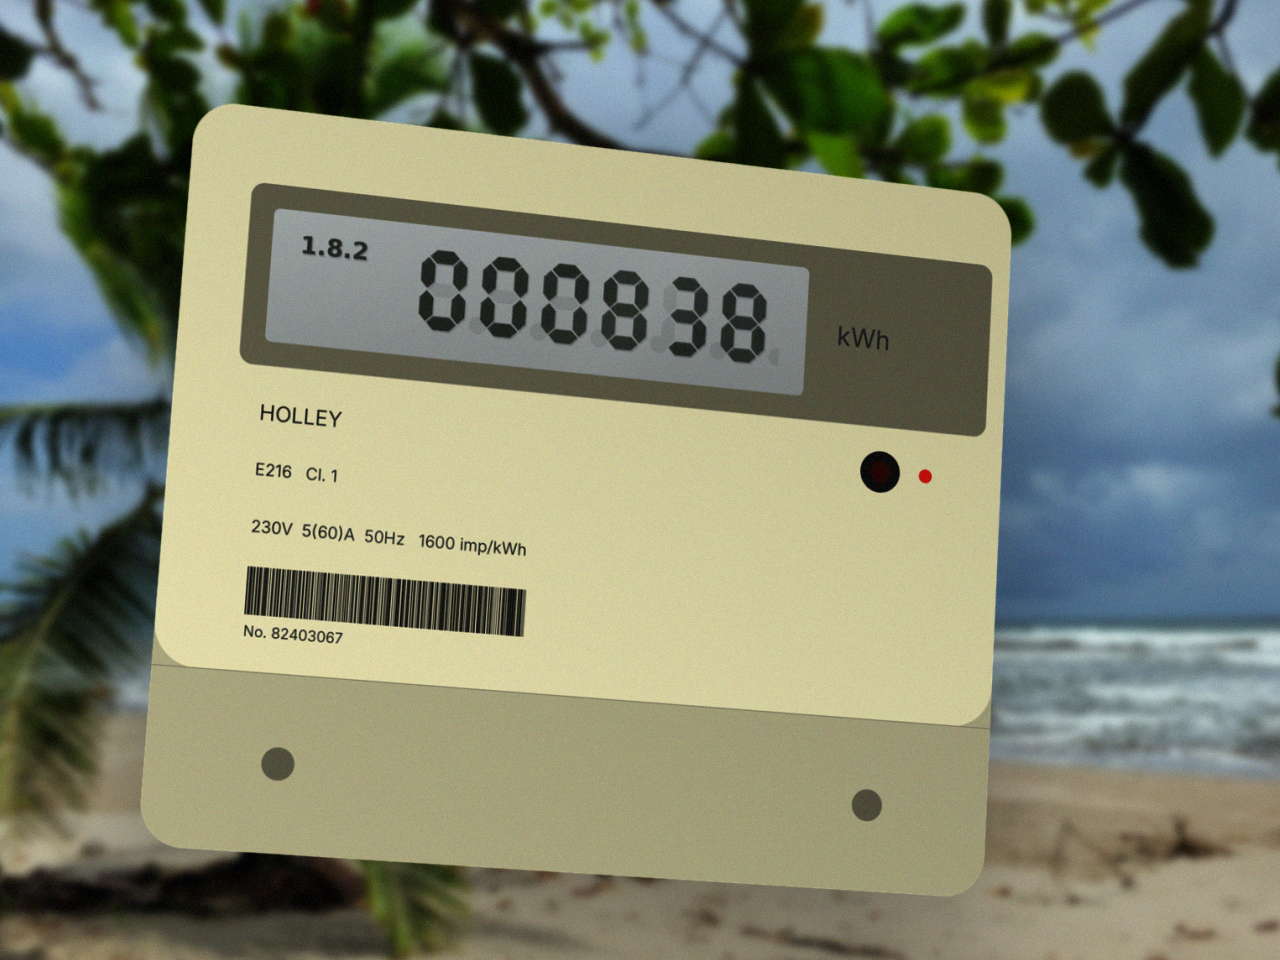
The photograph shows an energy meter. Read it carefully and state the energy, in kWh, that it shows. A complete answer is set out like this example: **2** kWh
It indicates **838** kWh
